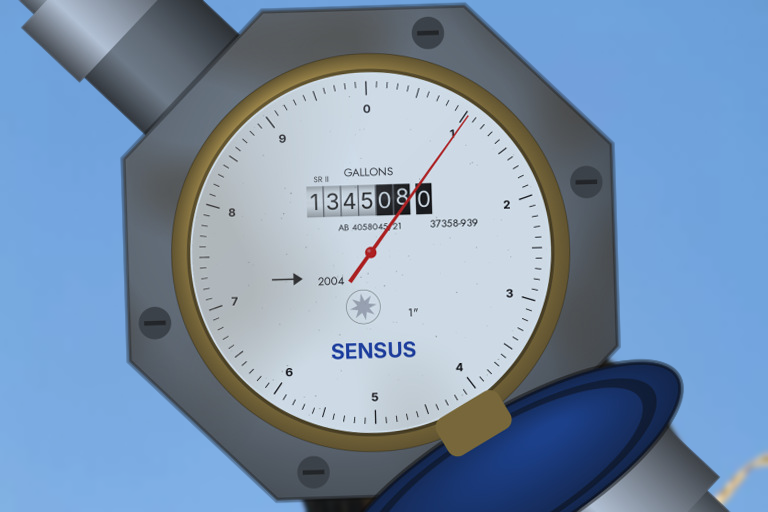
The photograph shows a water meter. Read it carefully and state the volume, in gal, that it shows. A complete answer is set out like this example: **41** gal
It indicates **1345081.0** gal
